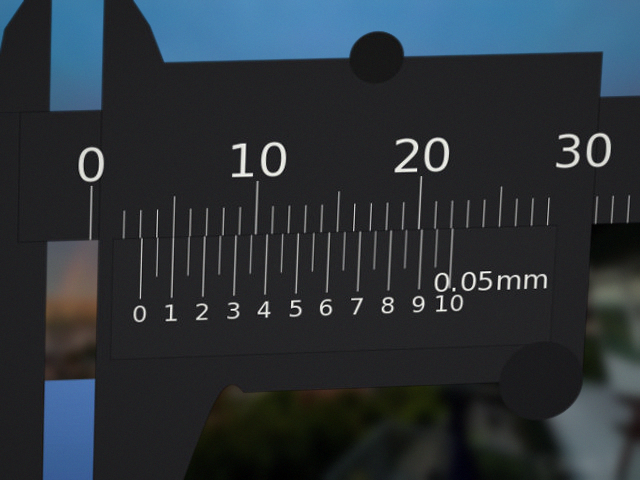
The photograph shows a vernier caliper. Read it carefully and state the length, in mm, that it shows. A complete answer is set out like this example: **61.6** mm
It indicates **3.1** mm
